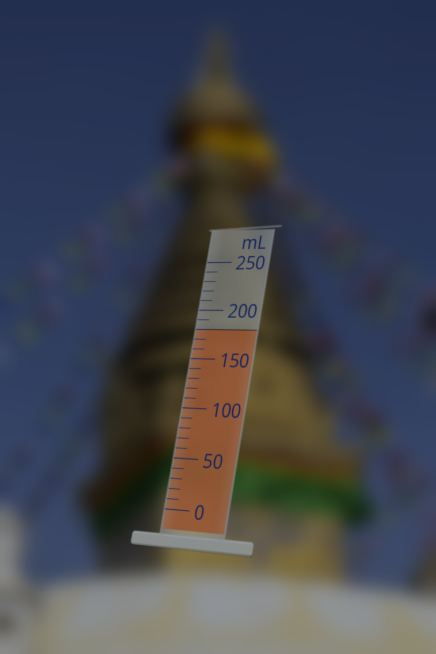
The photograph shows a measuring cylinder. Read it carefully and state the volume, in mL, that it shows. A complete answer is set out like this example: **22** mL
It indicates **180** mL
